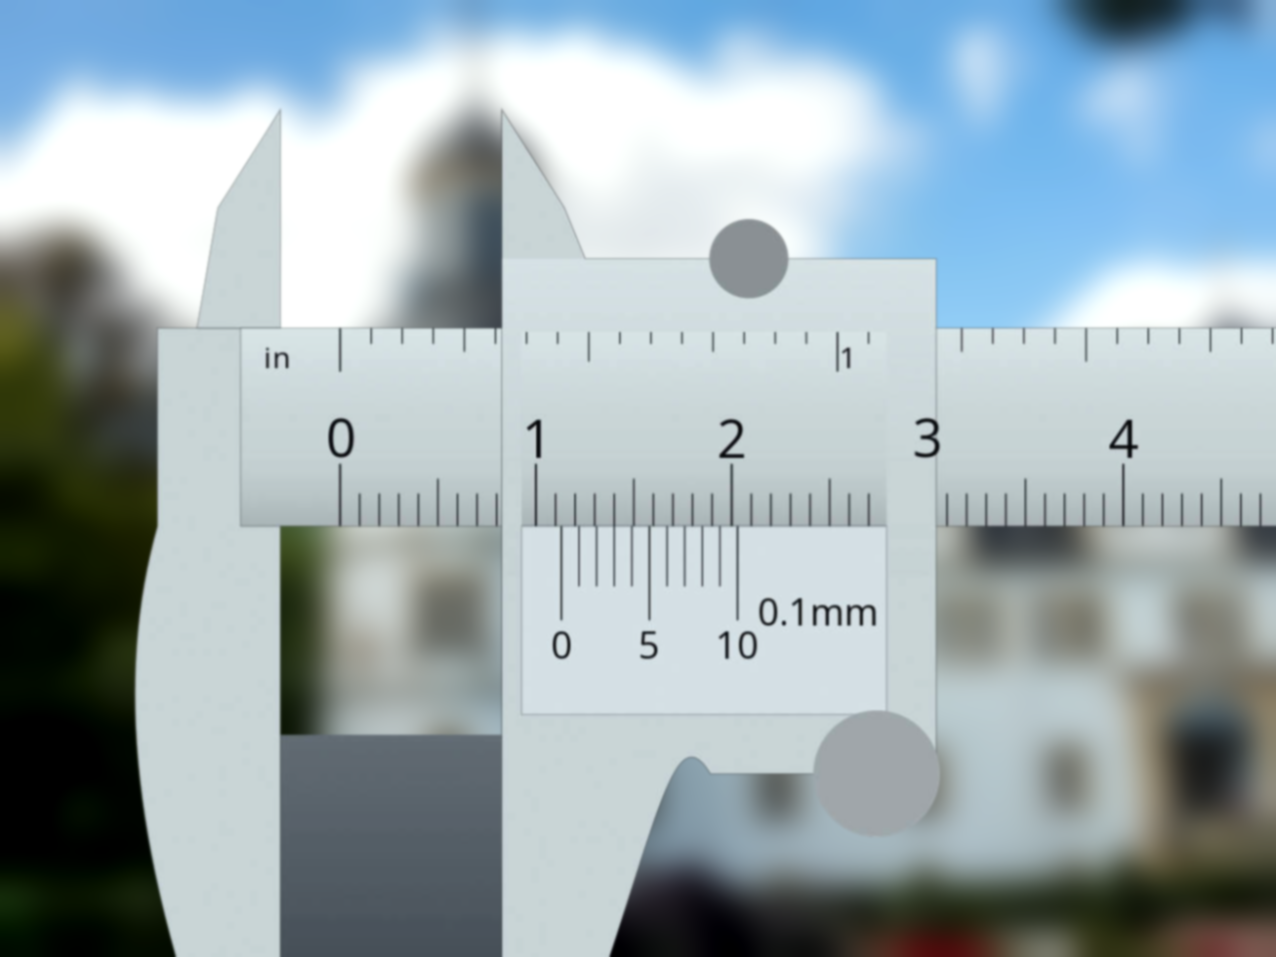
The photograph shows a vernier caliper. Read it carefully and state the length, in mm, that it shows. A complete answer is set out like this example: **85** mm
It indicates **11.3** mm
